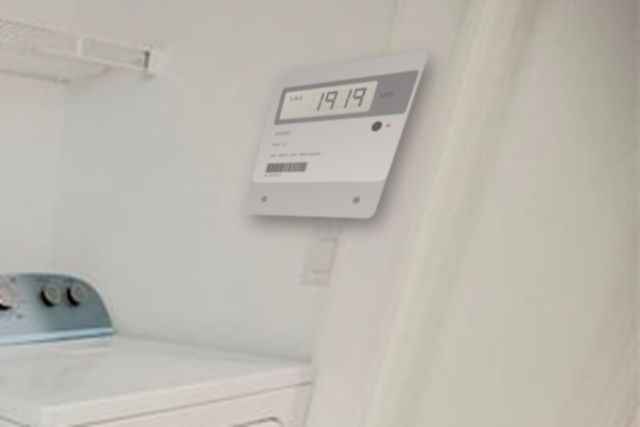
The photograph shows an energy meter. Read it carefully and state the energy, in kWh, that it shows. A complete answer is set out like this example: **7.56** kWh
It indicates **1919** kWh
